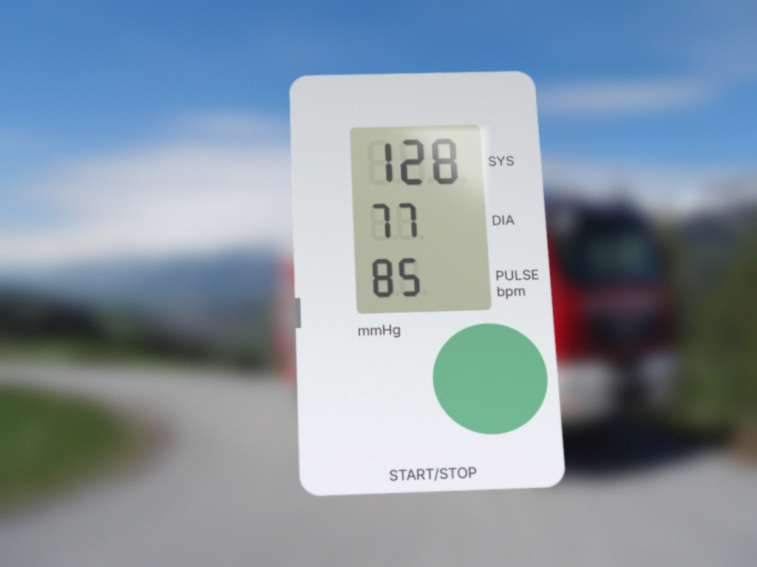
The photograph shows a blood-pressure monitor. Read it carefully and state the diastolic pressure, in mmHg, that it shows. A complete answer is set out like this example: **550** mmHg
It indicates **77** mmHg
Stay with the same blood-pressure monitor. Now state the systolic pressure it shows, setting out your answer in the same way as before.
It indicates **128** mmHg
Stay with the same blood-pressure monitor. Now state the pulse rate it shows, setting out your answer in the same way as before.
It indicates **85** bpm
